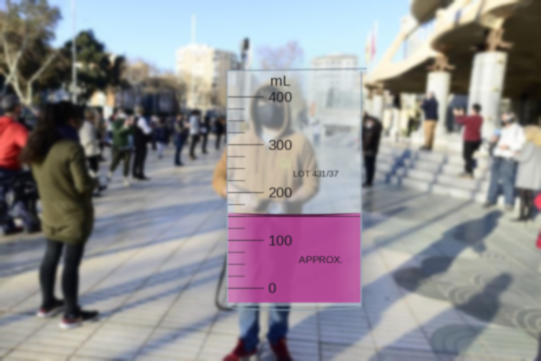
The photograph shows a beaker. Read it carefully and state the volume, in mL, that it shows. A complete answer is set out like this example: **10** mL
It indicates **150** mL
